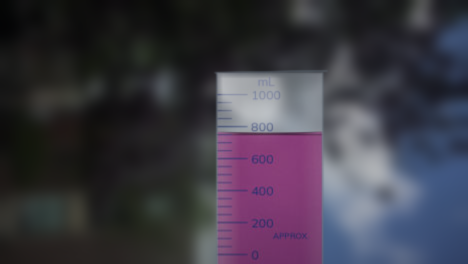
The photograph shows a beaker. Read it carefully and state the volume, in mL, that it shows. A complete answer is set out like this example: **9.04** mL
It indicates **750** mL
